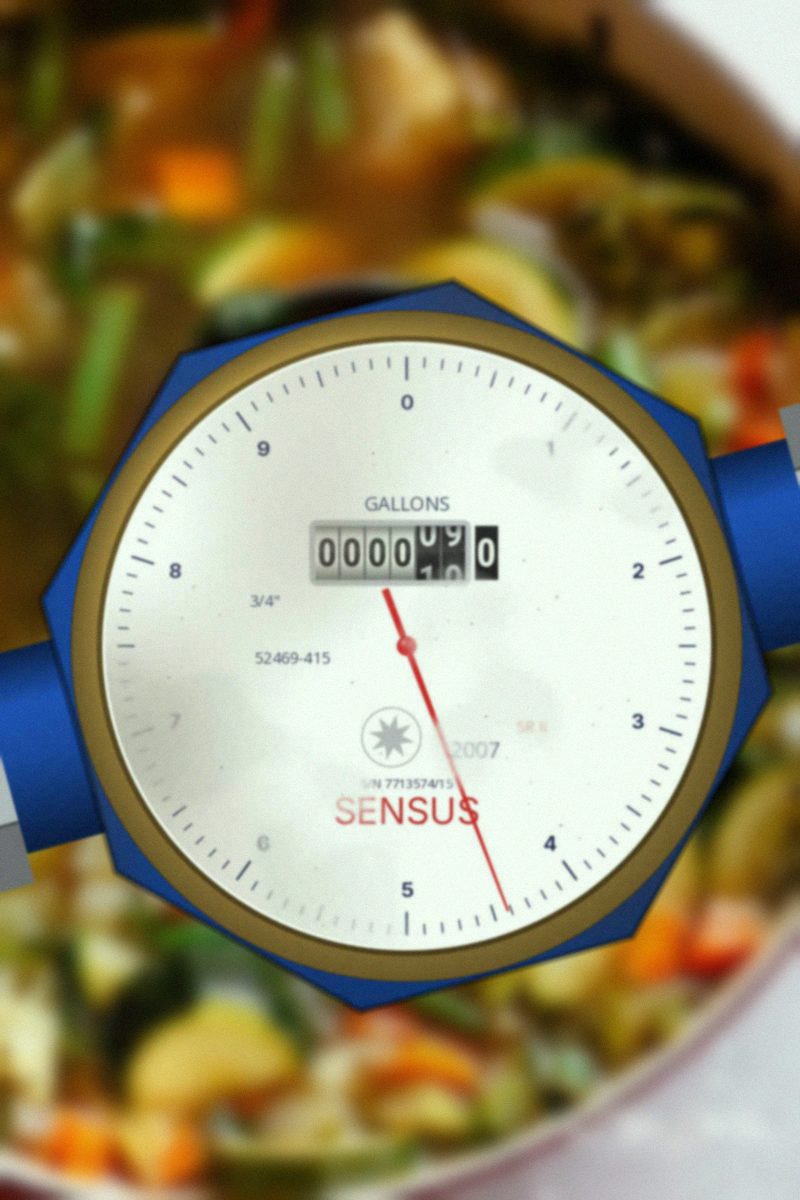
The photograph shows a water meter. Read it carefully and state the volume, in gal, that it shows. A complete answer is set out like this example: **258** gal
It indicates **94.4** gal
